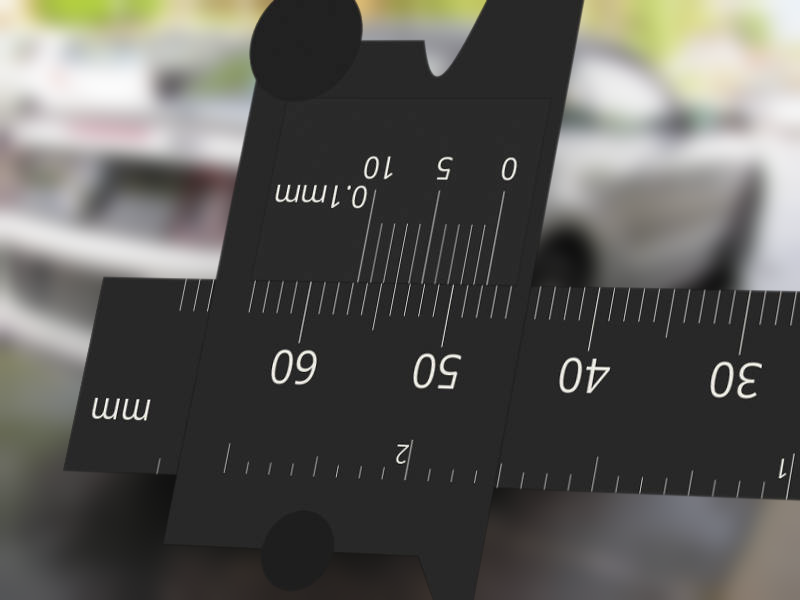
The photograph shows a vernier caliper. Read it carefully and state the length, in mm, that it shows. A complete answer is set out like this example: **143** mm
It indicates **47.7** mm
